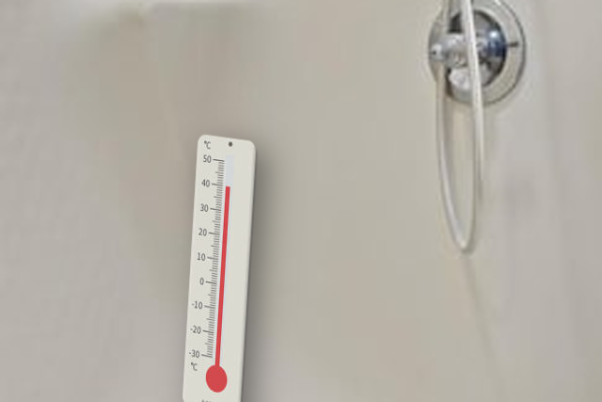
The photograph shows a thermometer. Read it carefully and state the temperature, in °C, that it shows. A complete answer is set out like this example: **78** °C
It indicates **40** °C
